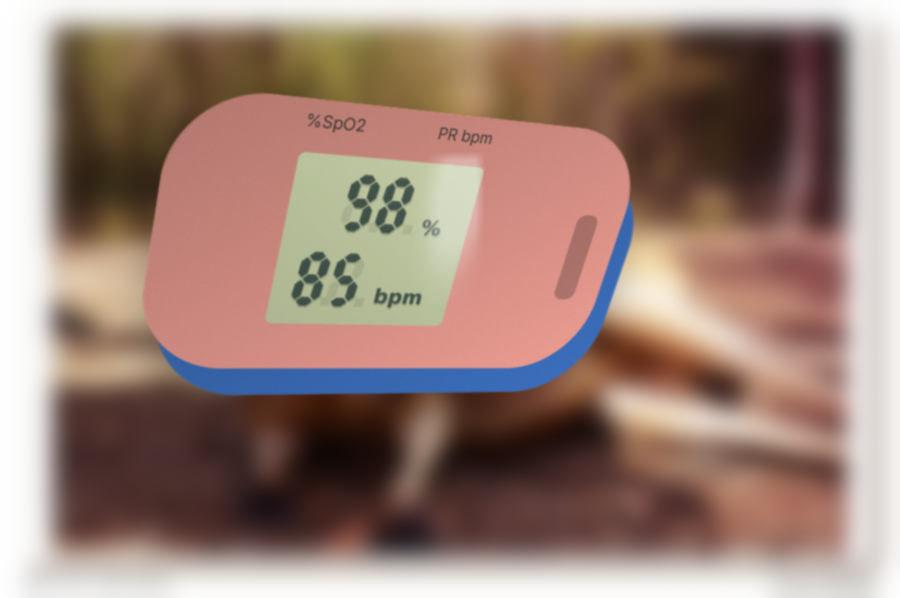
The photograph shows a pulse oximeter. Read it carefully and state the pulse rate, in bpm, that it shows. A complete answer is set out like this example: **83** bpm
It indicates **85** bpm
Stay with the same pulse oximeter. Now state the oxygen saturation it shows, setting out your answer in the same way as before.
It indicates **98** %
